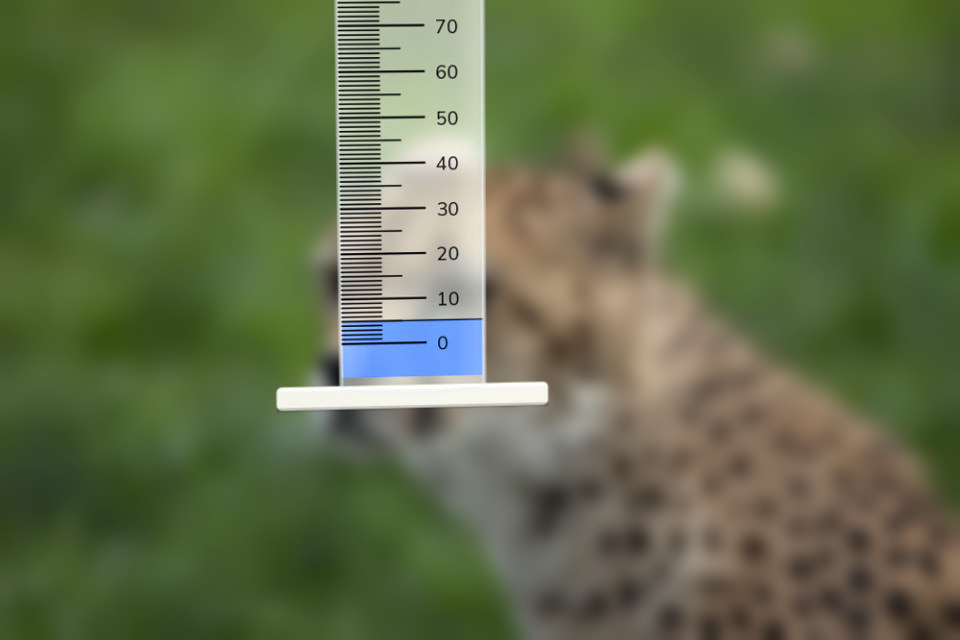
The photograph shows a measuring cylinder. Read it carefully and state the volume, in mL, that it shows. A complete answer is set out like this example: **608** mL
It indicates **5** mL
